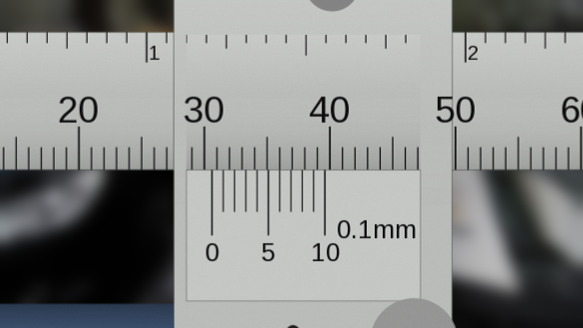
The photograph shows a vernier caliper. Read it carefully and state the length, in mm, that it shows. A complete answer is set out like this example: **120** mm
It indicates **30.6** mm
